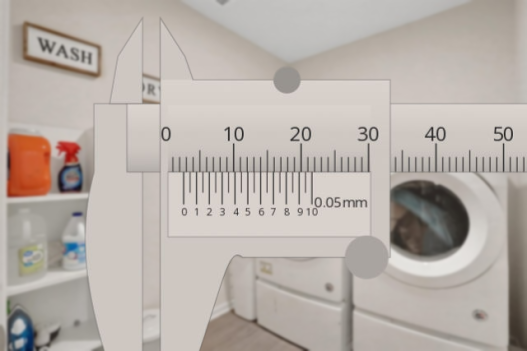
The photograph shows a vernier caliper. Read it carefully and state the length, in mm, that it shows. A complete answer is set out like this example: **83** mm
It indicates **2.6** mm
